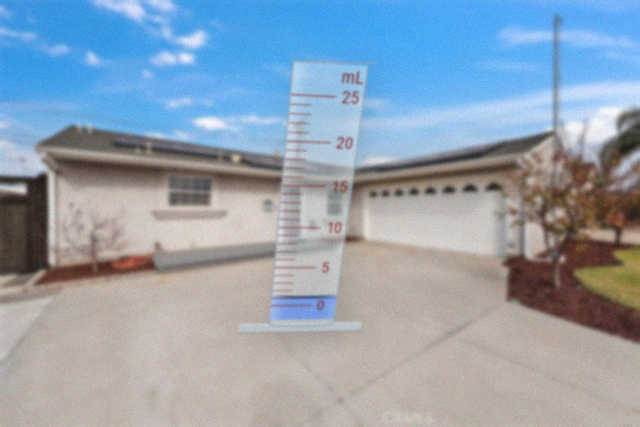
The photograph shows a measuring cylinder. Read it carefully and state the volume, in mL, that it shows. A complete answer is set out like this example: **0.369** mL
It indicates **1** mL
